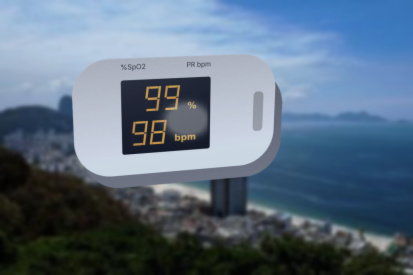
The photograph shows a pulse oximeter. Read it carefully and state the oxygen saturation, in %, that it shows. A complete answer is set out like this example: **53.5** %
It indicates **99** %
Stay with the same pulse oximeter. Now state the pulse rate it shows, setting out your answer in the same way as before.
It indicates **98** bpm
